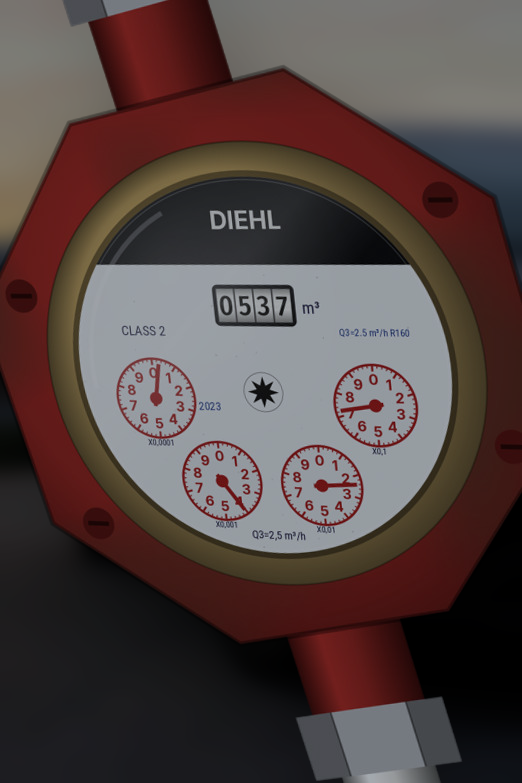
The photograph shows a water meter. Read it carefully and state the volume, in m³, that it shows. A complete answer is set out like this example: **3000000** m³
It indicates **537.7240** m³
